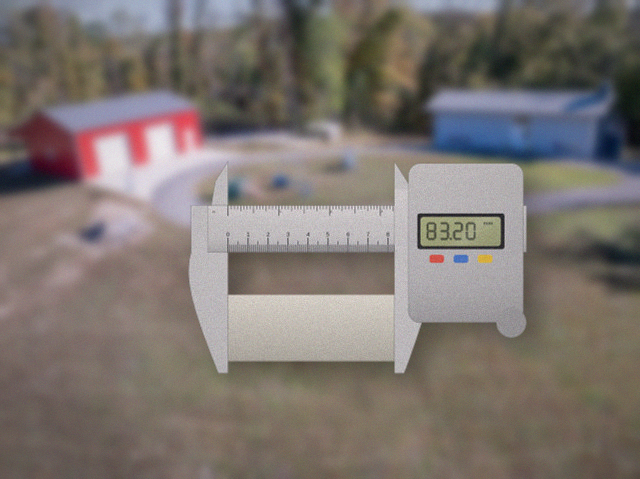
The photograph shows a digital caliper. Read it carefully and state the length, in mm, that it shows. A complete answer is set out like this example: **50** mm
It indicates **83.20** mm
